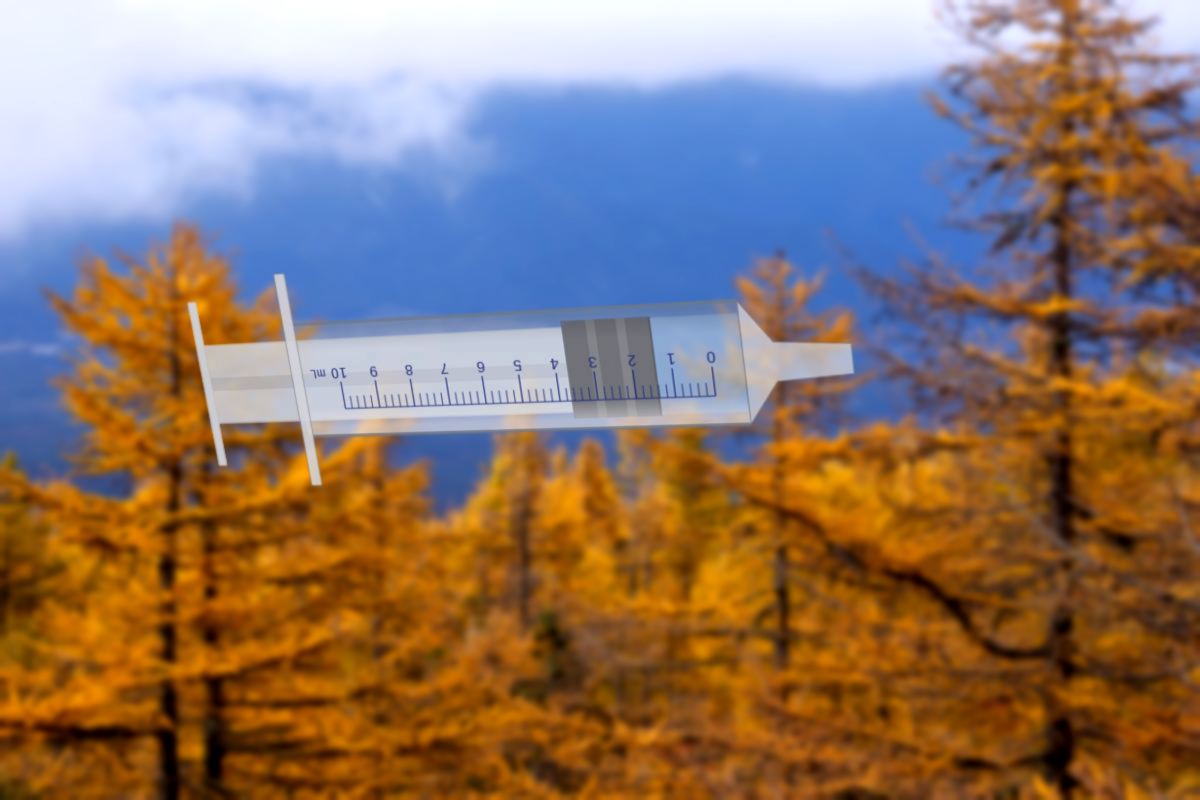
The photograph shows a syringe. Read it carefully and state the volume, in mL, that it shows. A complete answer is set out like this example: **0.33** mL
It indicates **1.4** mL
